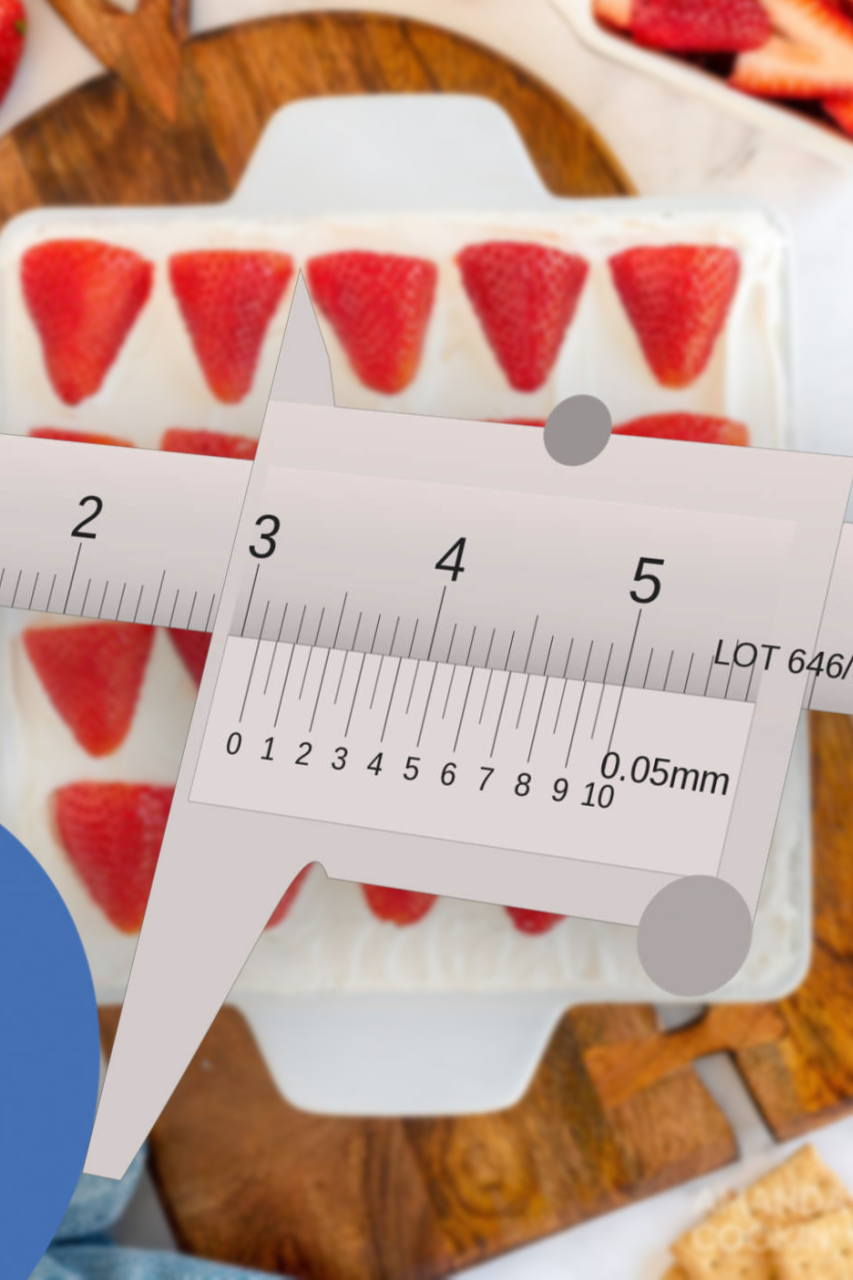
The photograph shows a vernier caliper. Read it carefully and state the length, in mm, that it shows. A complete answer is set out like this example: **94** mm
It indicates **31.0** mm
